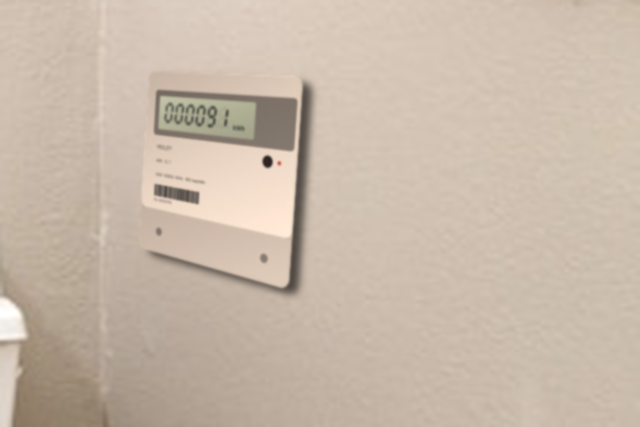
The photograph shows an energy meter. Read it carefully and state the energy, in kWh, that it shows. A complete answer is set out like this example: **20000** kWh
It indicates **91** kWh
